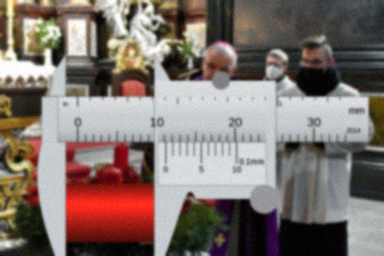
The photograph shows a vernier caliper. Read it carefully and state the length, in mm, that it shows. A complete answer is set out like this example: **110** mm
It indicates **11.2** mm
